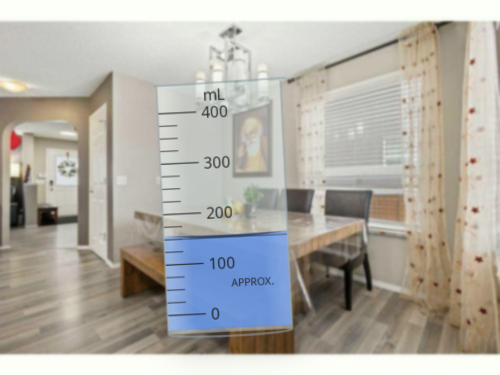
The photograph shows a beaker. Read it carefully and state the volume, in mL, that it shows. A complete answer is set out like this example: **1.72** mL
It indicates **150** mL
